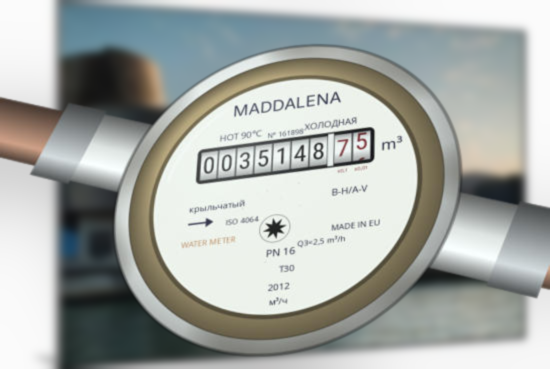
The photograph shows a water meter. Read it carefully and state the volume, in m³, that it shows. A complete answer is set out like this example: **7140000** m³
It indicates **35148.75** m³
